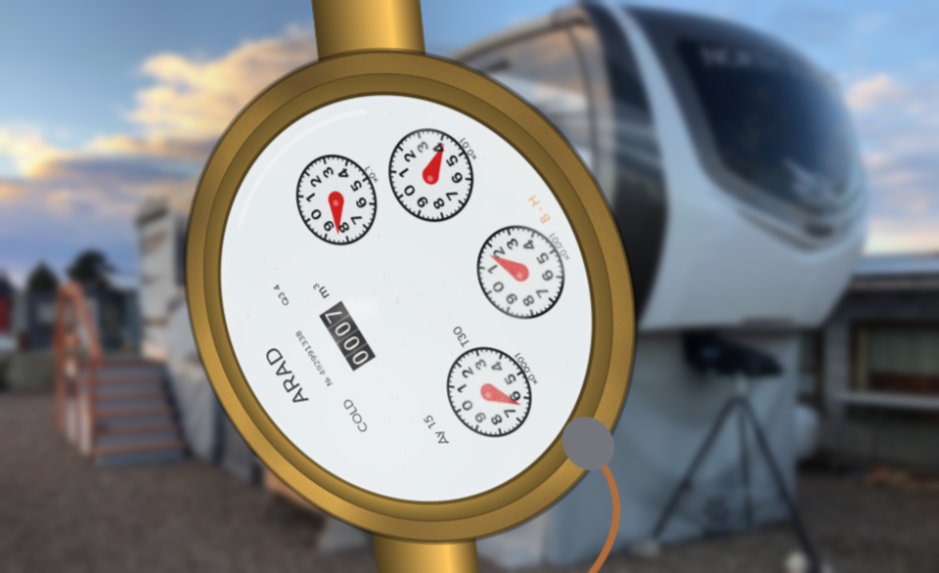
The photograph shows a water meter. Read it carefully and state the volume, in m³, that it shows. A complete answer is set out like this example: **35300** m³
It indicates **7.8416** m³
